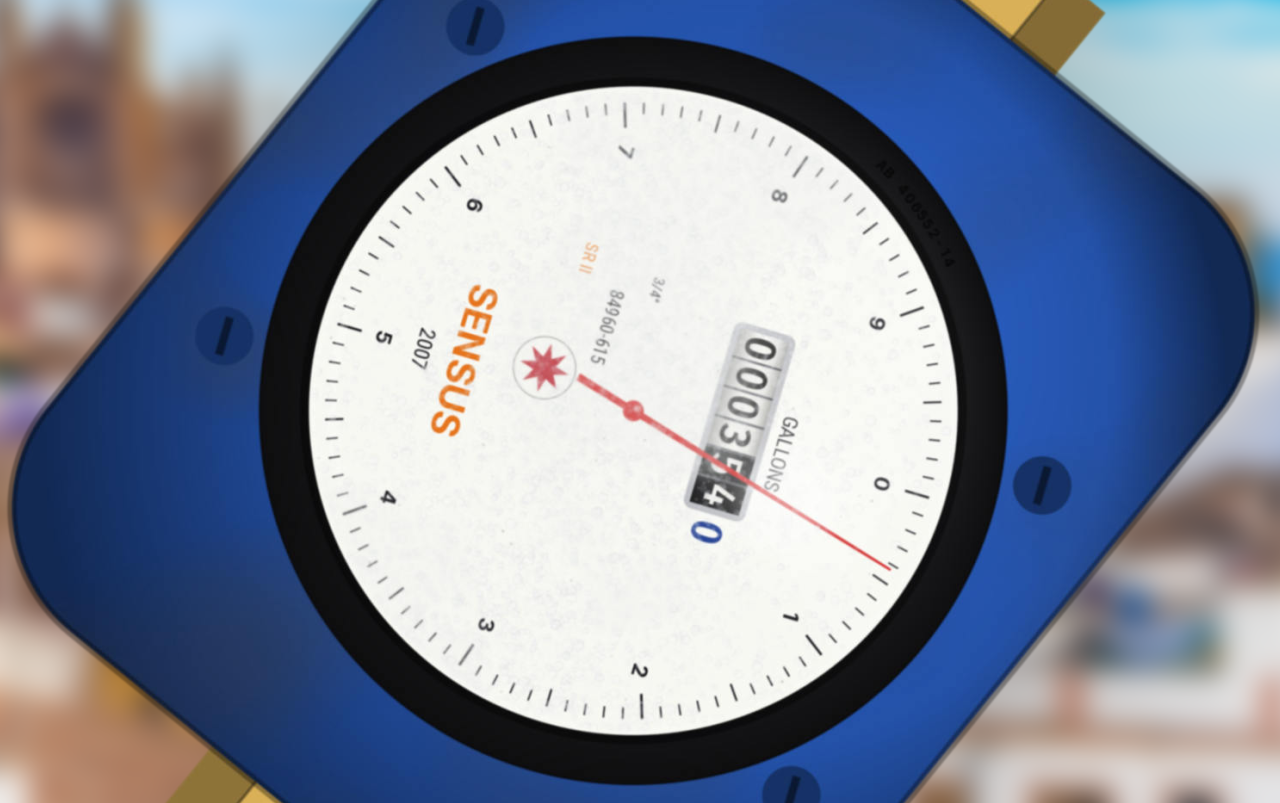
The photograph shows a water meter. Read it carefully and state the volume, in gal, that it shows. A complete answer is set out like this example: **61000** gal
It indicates **3540.4** gal
